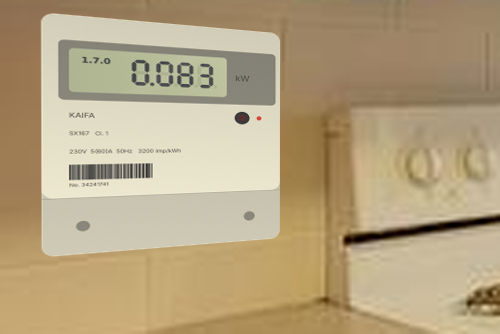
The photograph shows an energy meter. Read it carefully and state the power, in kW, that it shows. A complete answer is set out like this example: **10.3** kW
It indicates **0.083** kW
